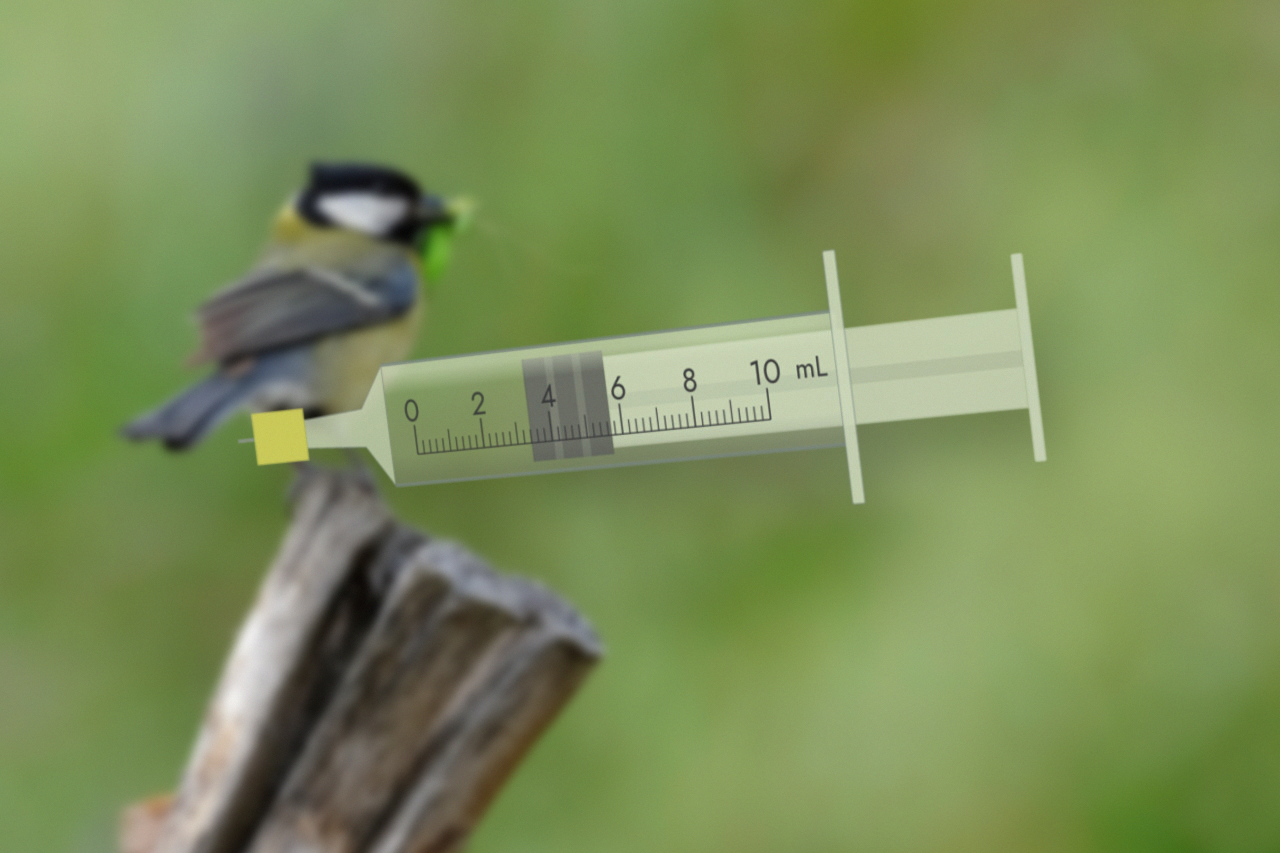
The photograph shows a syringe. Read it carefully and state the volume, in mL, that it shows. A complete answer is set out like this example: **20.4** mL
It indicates **3.4** mL
